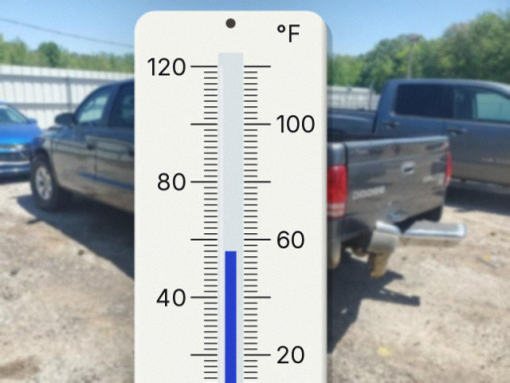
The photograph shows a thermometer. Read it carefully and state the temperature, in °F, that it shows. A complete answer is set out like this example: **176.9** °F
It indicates **56** °F
